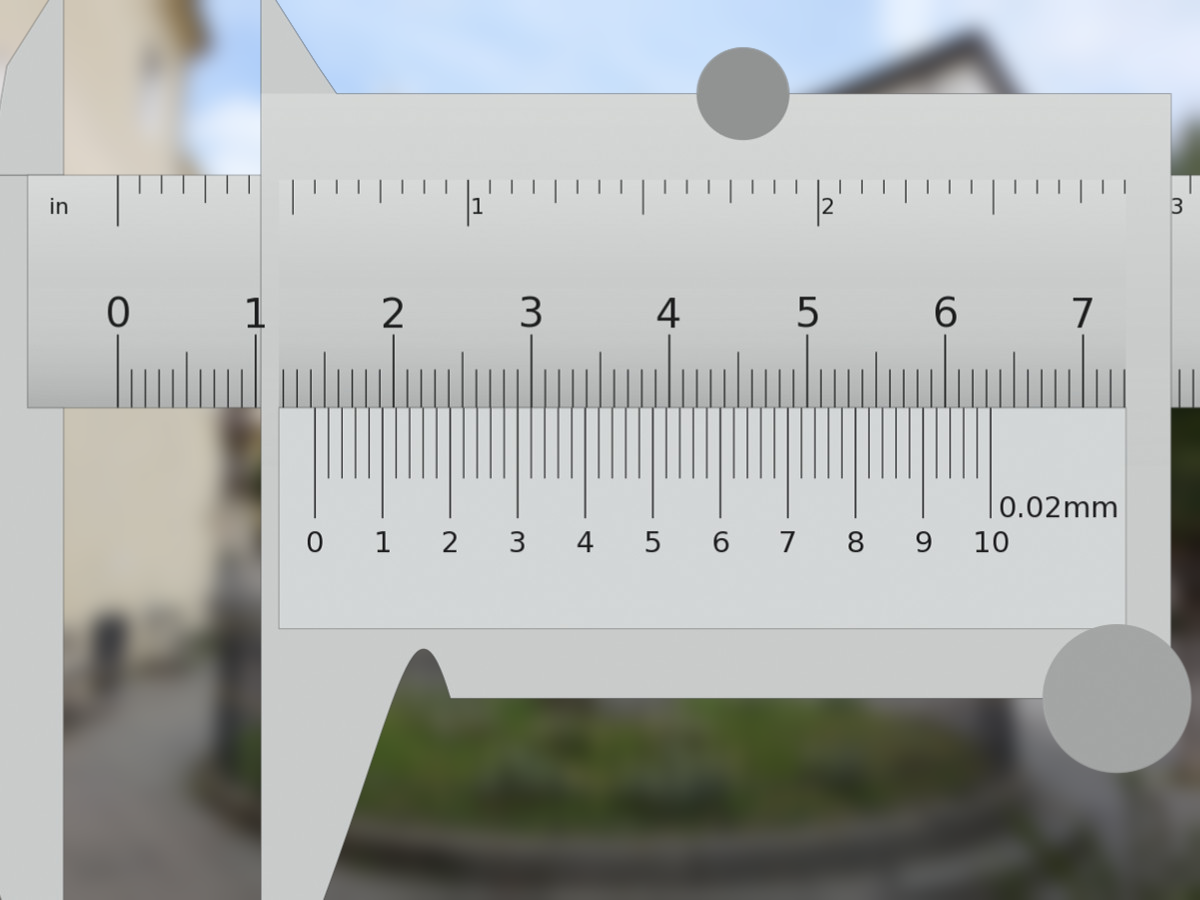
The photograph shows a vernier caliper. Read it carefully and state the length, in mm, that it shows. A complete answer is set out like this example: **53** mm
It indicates **14.3** mm
